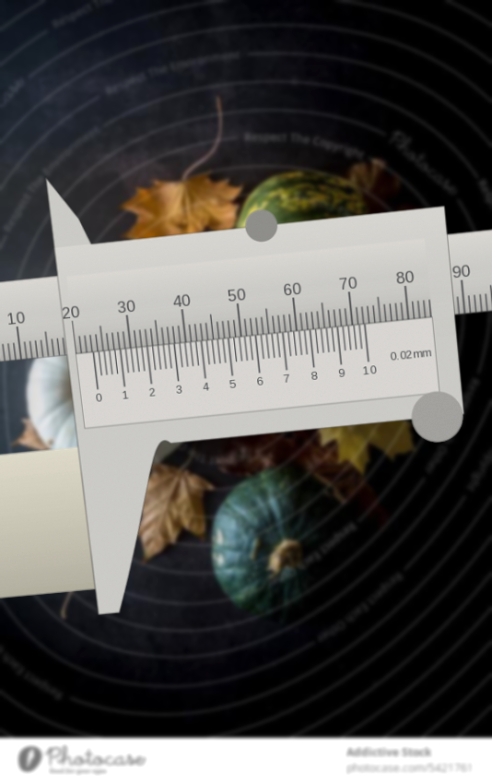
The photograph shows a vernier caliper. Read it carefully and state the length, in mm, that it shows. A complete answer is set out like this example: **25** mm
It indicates **23.2** mm
